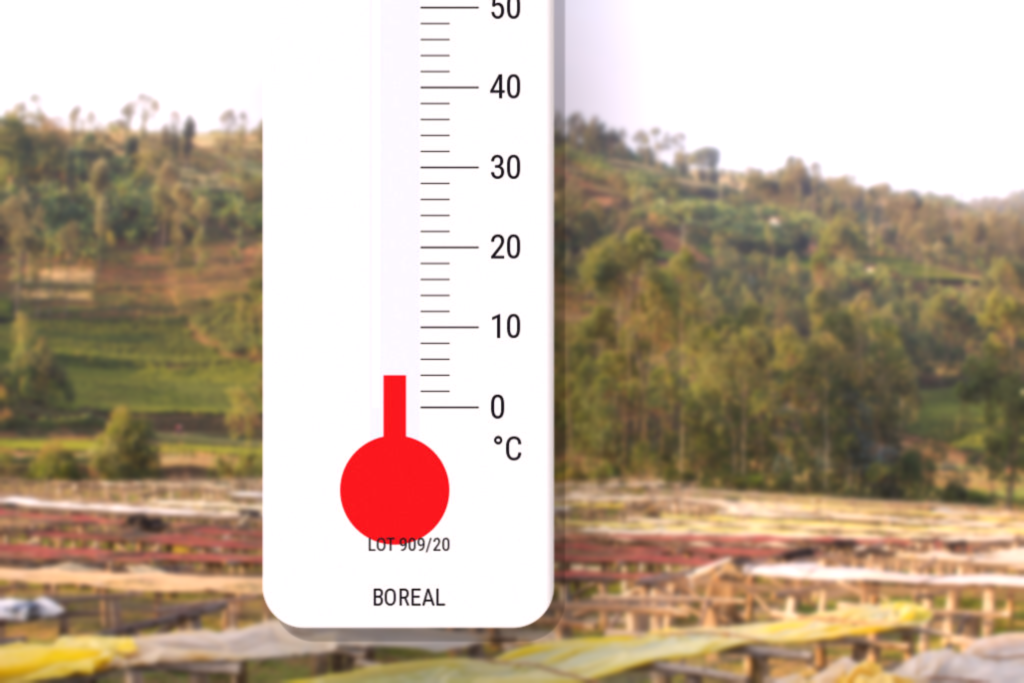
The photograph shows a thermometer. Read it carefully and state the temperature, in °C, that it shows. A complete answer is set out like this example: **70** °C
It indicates **4** °C
